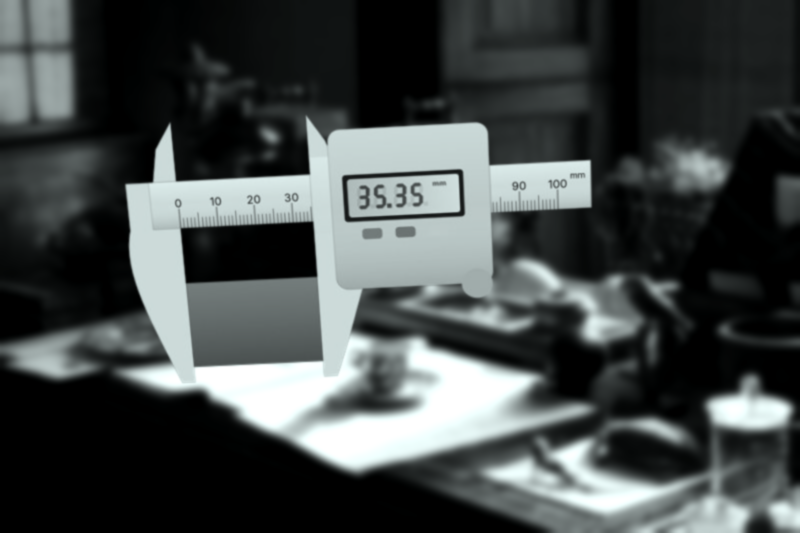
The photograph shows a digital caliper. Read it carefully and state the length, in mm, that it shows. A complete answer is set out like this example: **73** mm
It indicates **35.35** mm
